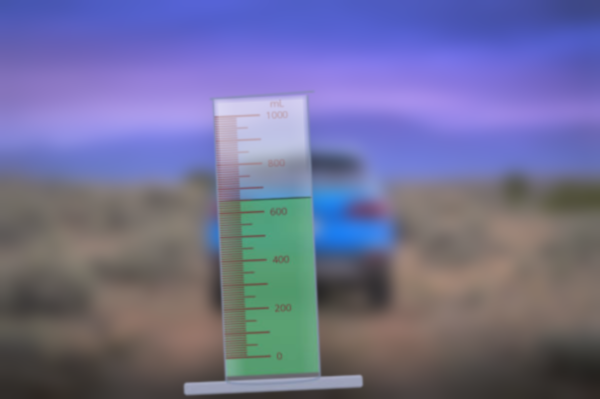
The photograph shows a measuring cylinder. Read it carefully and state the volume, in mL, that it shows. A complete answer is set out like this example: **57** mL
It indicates **650** mL
